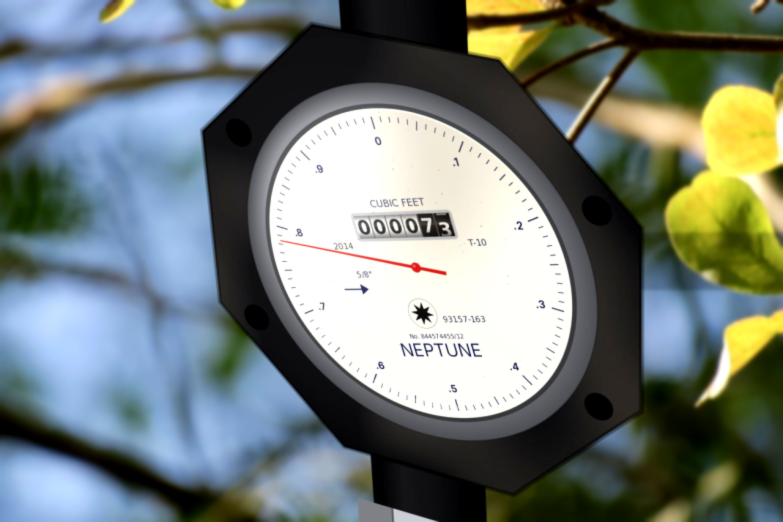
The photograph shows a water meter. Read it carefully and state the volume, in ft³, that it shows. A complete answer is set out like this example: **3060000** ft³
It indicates **72.78** ft³
